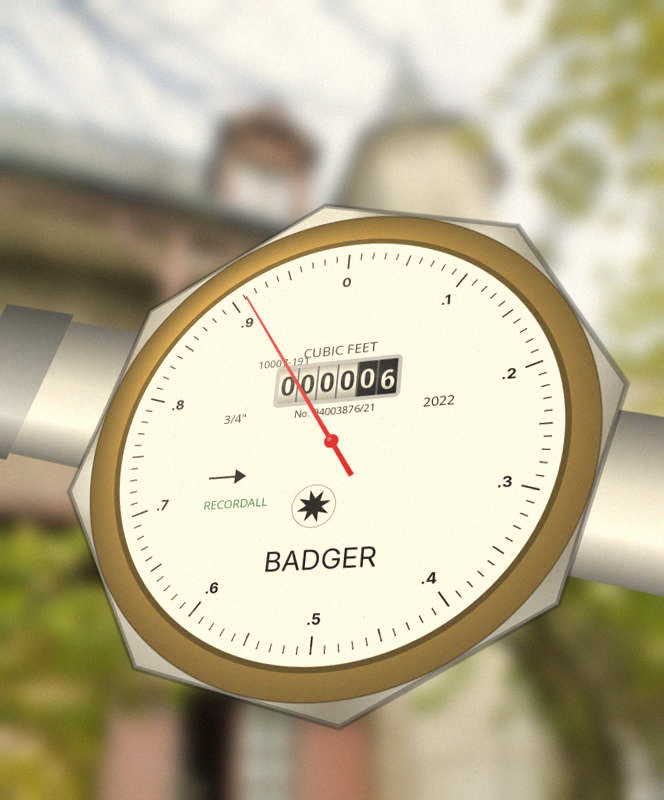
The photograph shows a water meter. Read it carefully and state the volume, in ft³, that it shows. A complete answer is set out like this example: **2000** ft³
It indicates **5.91** ft³
